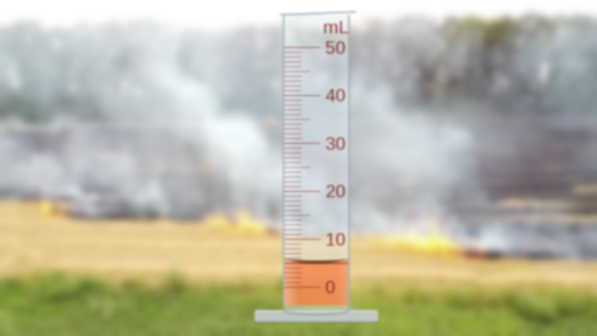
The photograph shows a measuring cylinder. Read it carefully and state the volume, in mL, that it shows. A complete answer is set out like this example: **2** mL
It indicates **5** mL
